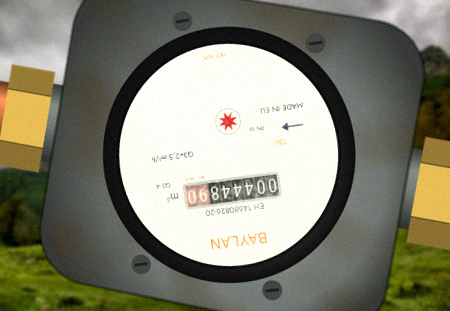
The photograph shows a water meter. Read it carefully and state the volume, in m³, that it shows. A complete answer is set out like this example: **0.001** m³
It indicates **4448.90** m³
